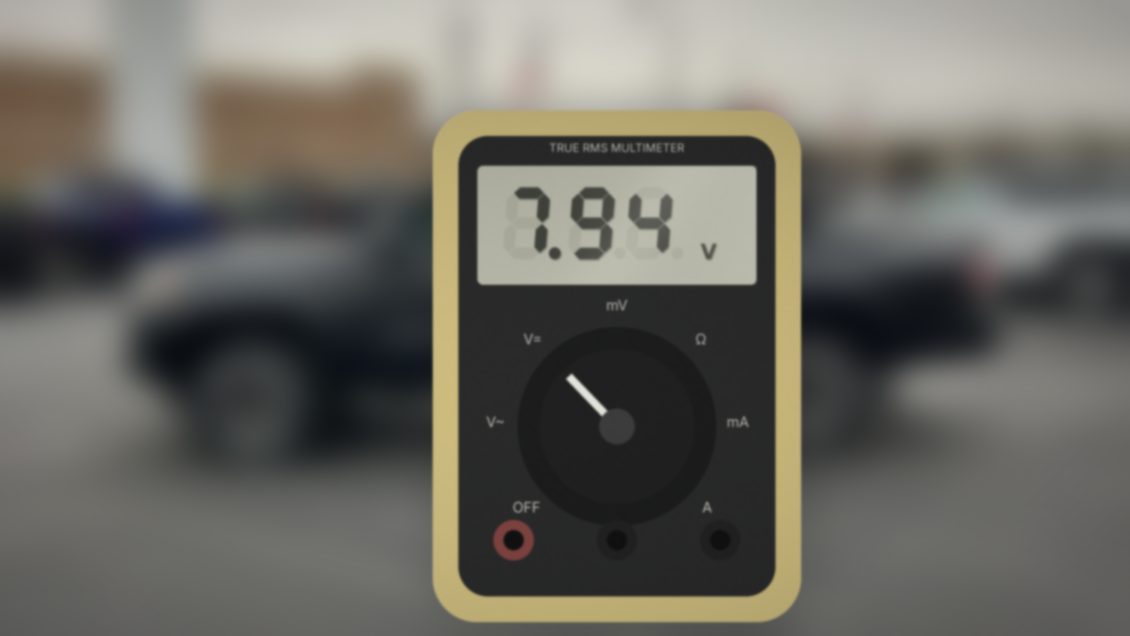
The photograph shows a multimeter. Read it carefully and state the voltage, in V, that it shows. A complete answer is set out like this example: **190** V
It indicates **7.94** V
